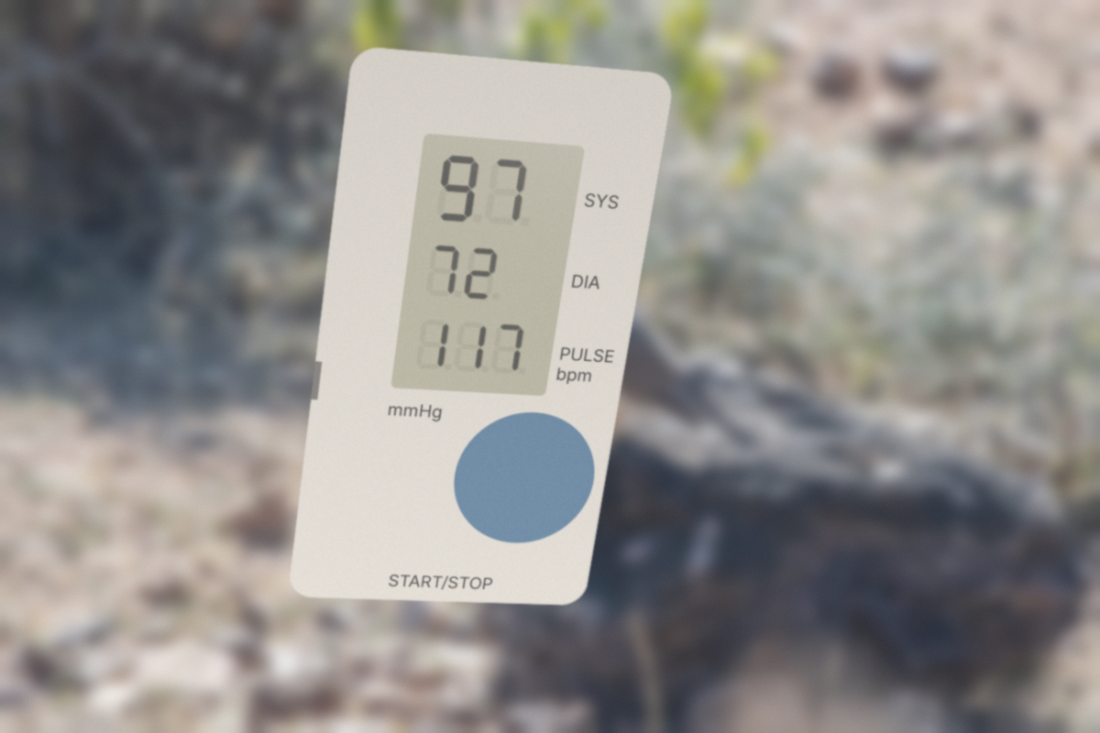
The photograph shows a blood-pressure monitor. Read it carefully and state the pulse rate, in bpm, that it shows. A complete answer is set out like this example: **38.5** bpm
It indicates **117** bpm
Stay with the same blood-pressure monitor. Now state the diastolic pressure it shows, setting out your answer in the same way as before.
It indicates **72** mmHg
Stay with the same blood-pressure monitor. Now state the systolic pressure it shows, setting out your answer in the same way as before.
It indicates **97** mmHg
